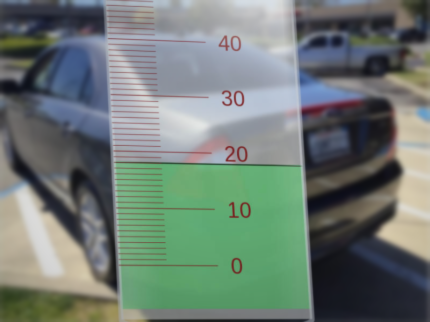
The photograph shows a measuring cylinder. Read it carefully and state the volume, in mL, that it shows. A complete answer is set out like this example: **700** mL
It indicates **18** mL
